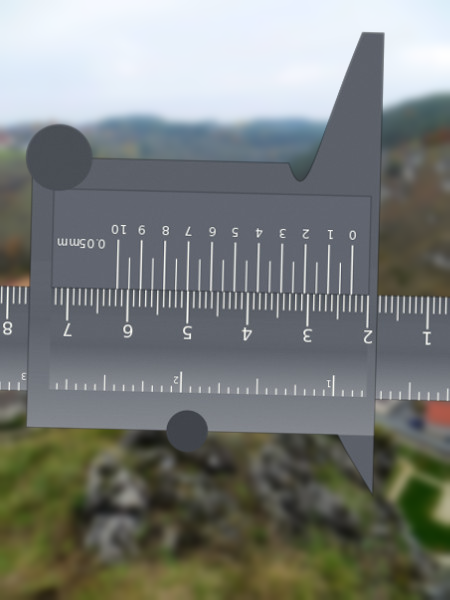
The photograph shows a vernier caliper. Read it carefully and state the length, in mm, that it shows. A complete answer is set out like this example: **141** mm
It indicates **22.8** mm
